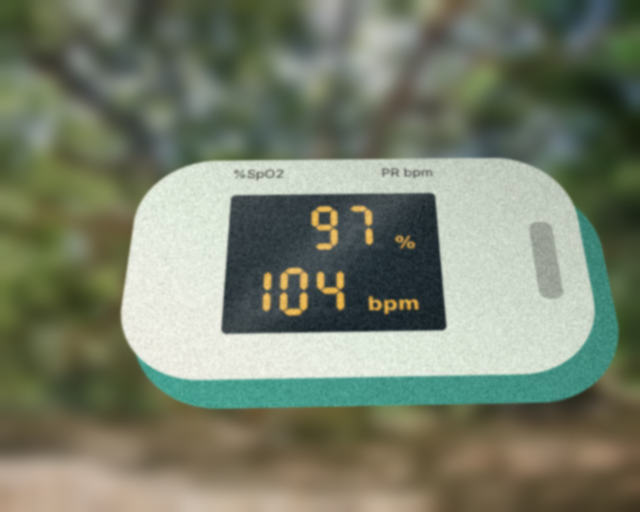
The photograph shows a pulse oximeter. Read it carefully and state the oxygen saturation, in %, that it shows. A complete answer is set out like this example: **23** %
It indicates **97** %
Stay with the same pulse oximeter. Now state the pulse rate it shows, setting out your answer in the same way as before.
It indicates **104** bpm
